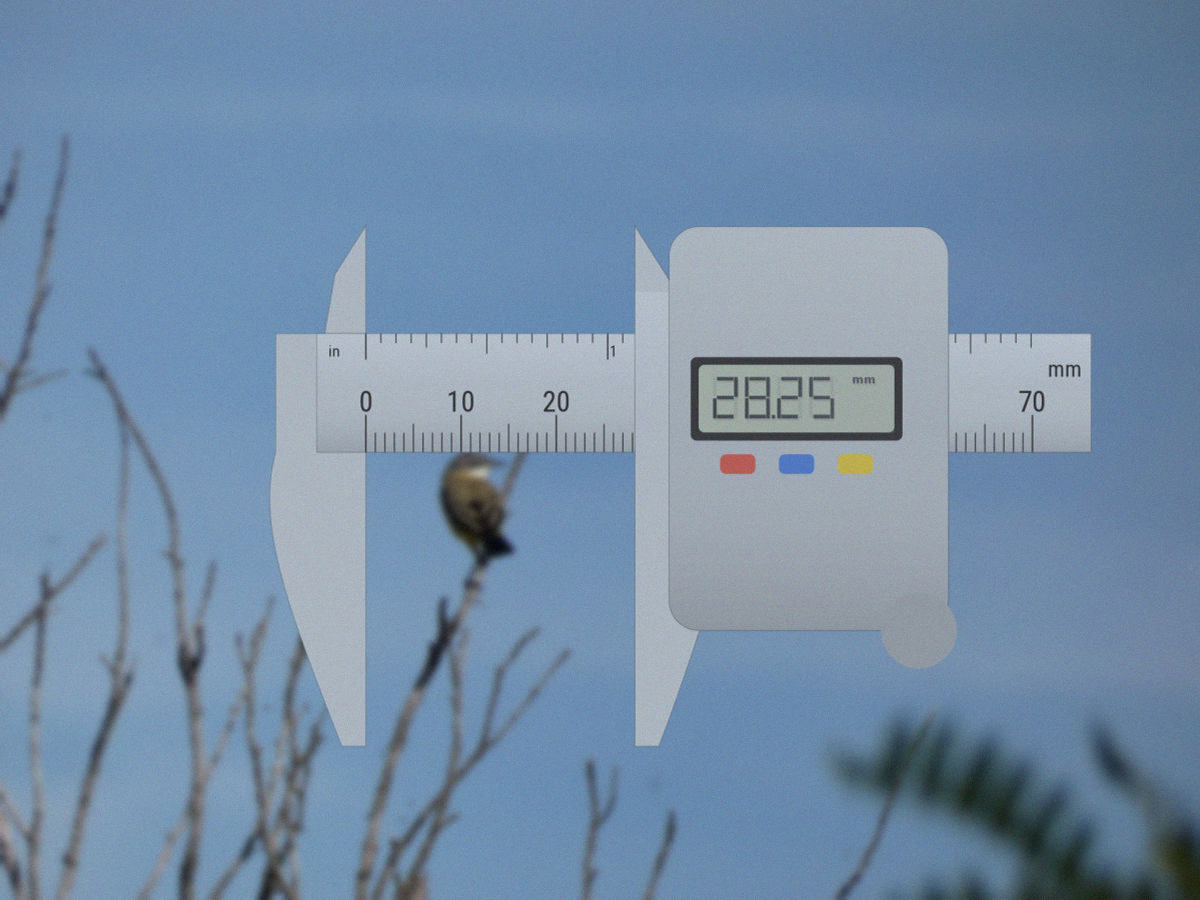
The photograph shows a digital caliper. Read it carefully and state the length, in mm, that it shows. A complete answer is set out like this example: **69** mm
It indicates **28.25** mm
